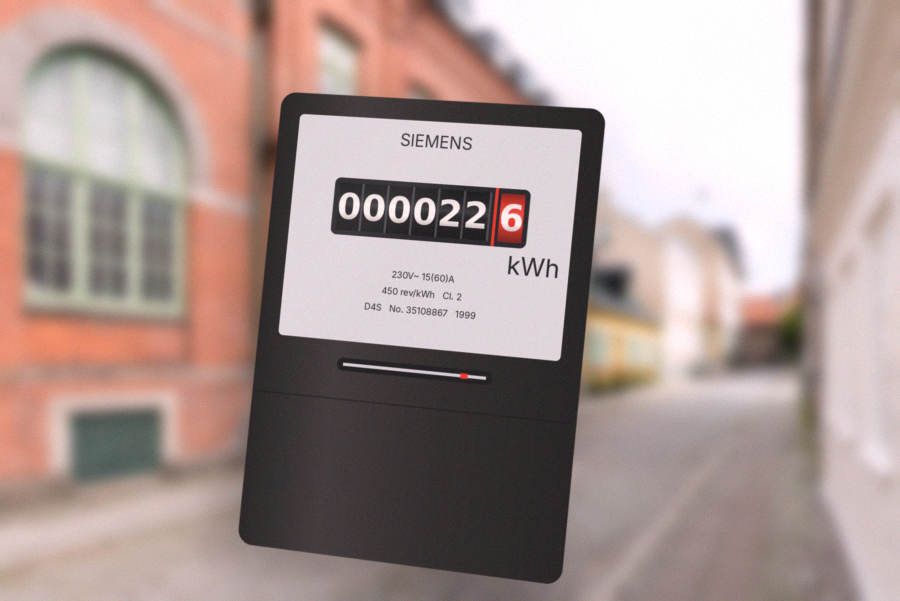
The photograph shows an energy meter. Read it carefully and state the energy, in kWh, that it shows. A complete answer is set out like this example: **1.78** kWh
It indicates **22.6** kWh
